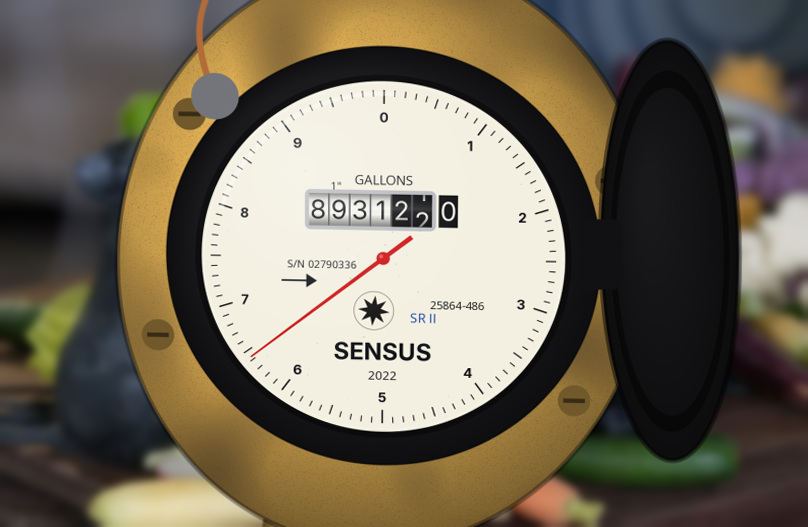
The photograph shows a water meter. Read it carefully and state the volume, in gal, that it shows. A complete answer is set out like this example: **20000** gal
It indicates **8931216.4** gal
